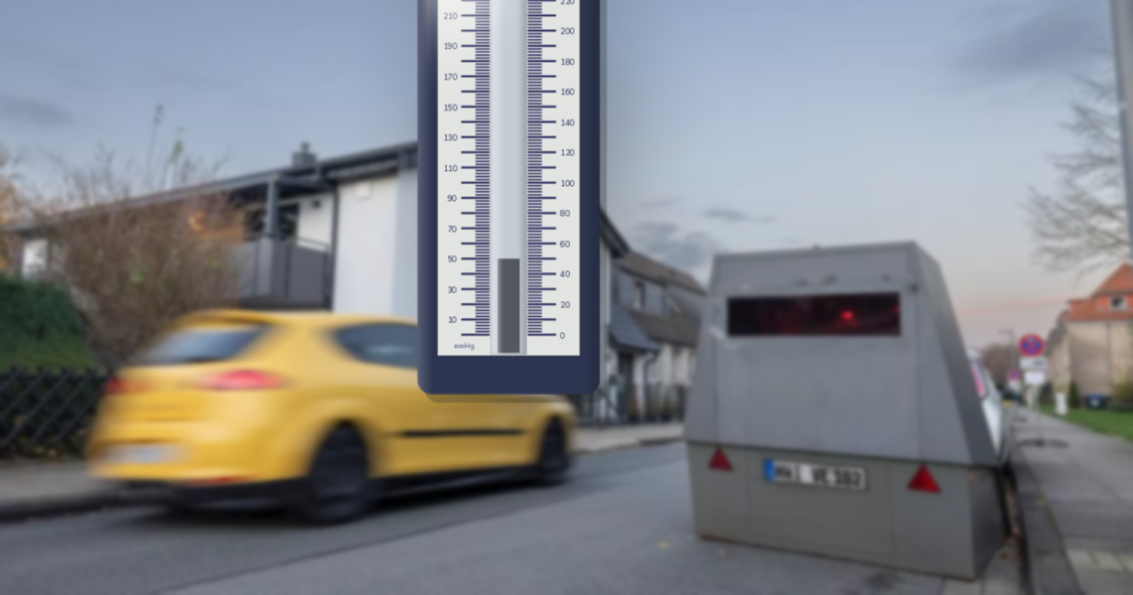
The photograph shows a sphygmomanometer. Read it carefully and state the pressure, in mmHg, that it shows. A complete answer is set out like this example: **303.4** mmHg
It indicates **50** mmHg
